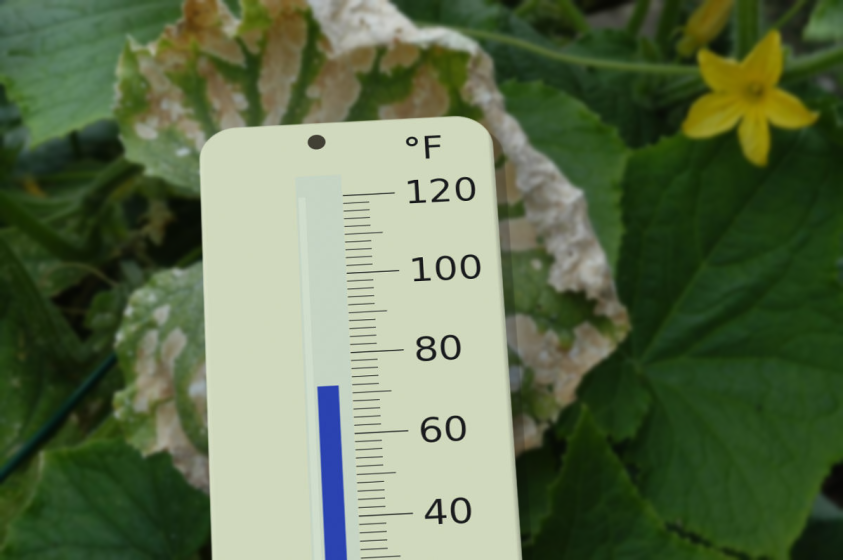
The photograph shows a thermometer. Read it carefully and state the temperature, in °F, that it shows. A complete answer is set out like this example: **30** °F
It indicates **72** °F
